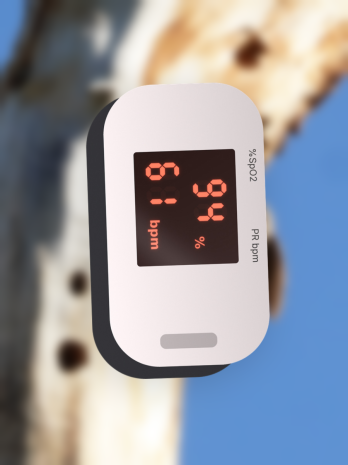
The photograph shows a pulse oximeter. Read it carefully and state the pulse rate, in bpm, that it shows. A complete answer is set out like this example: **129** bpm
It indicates **61** bpm
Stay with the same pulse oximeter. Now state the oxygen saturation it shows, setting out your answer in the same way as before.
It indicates **94** %
